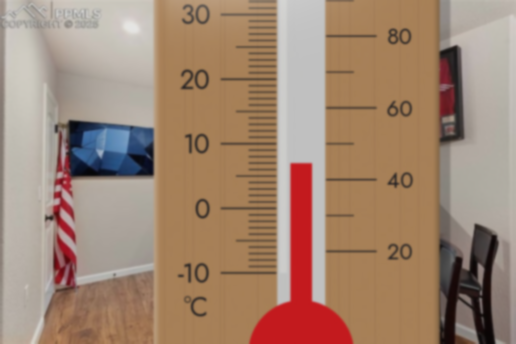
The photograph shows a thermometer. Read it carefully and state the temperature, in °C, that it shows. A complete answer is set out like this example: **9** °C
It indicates **7** °C
